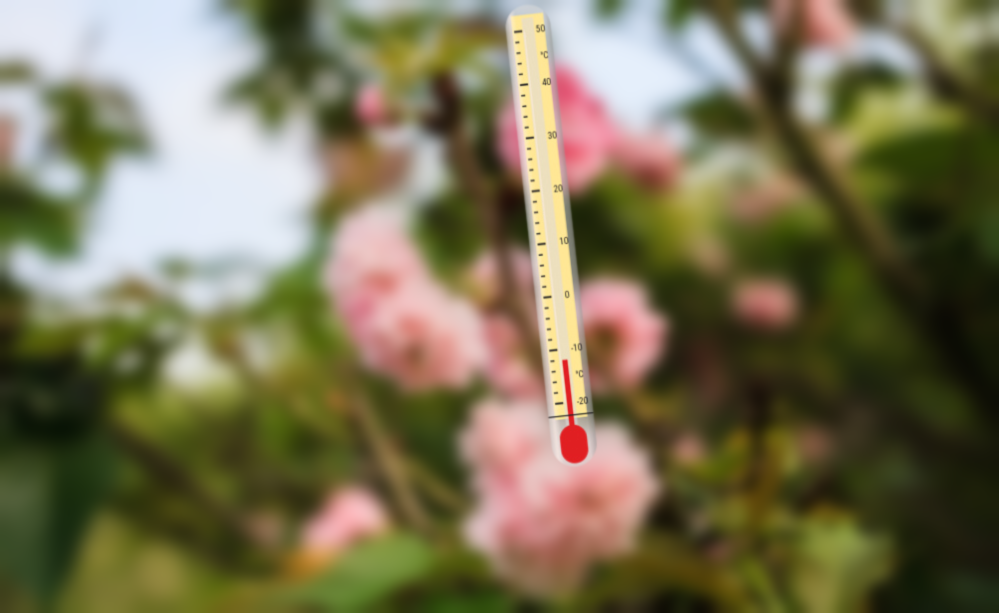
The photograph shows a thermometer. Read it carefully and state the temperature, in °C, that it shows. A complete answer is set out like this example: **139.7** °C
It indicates **-12** °C
